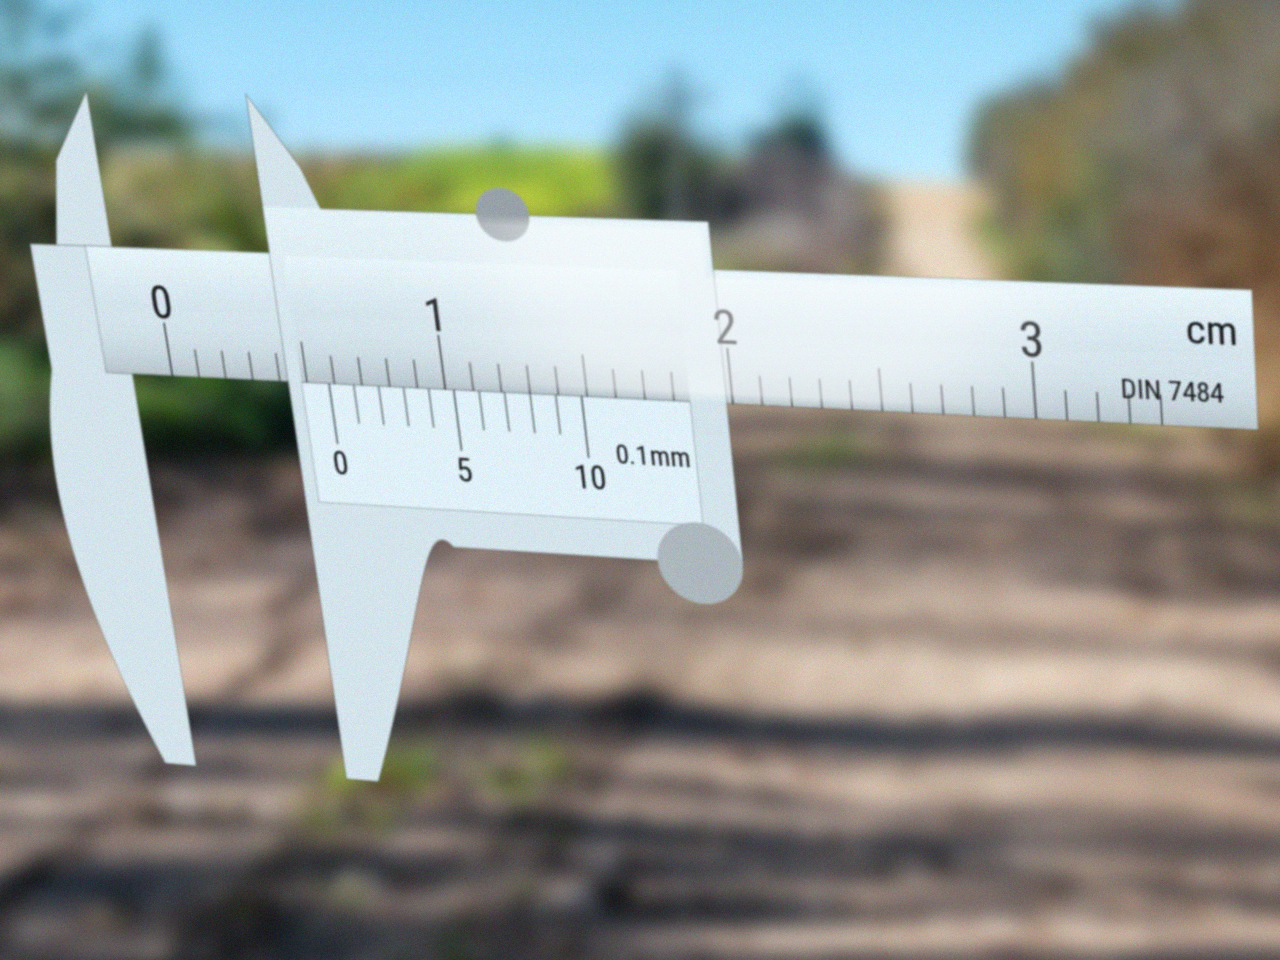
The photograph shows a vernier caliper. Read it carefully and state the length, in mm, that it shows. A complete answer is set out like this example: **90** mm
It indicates **5.8** mm
